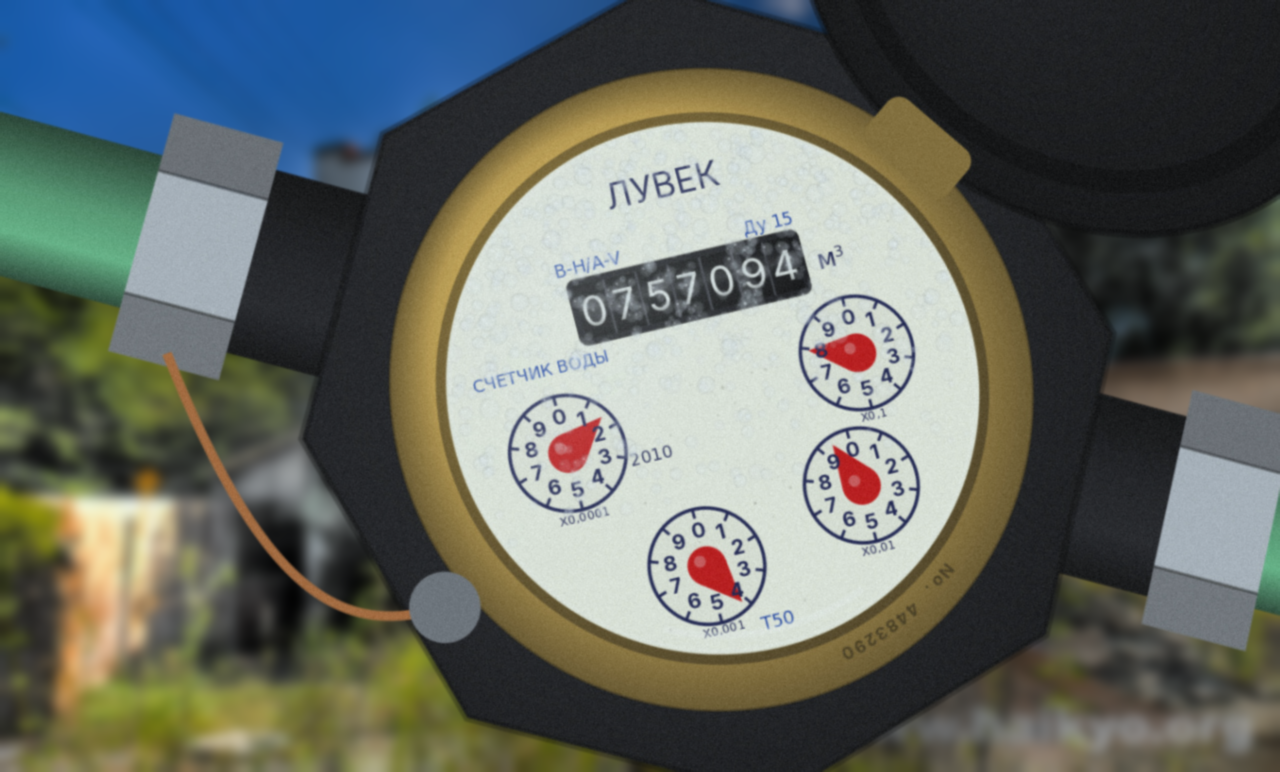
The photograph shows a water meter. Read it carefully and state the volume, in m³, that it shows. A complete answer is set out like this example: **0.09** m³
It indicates **757094.7941** m³
